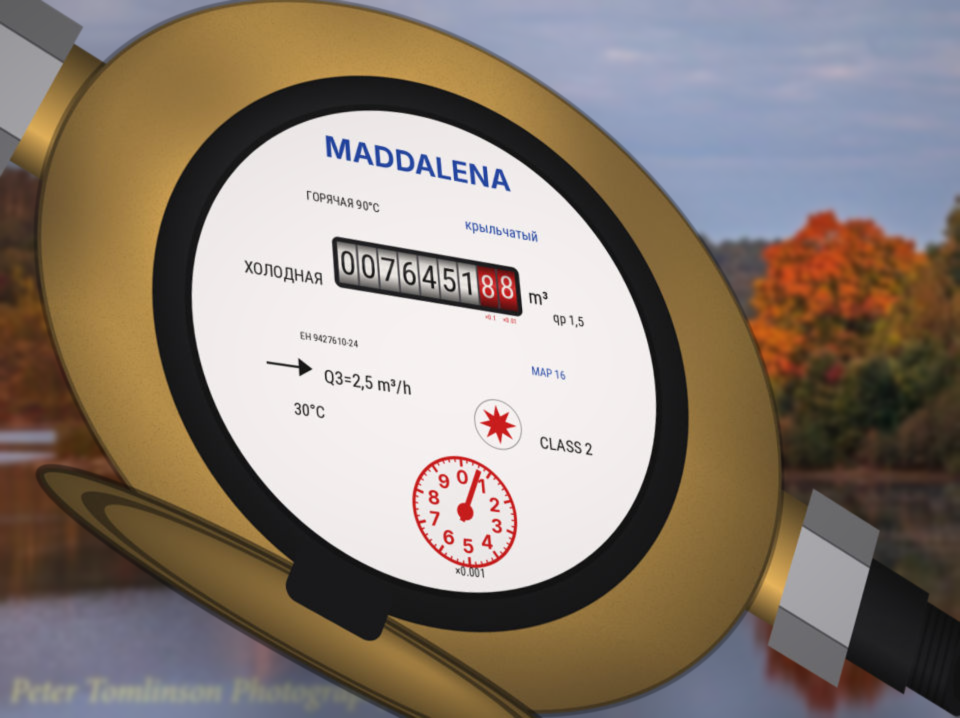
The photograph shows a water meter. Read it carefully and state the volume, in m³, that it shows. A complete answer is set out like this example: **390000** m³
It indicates **76451.880** m³
